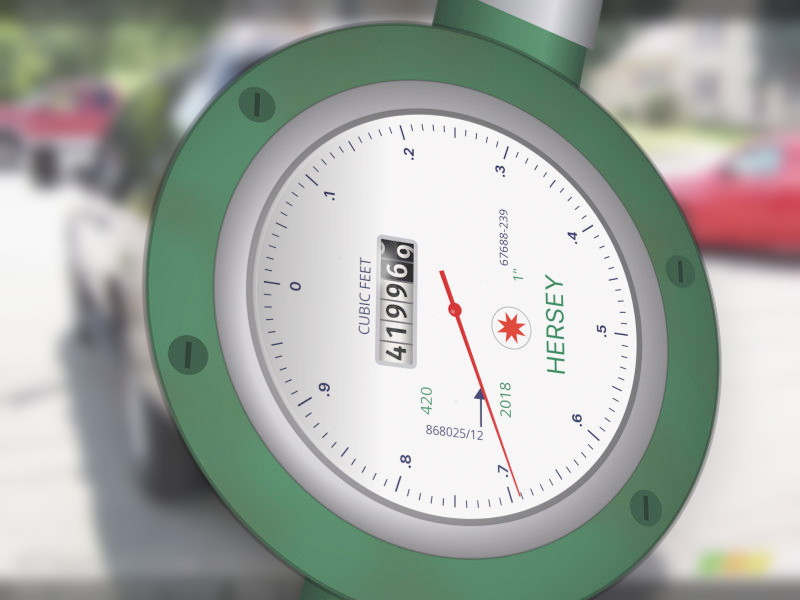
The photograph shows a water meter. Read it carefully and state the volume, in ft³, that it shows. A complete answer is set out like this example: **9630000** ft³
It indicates **419968.69** ft³
